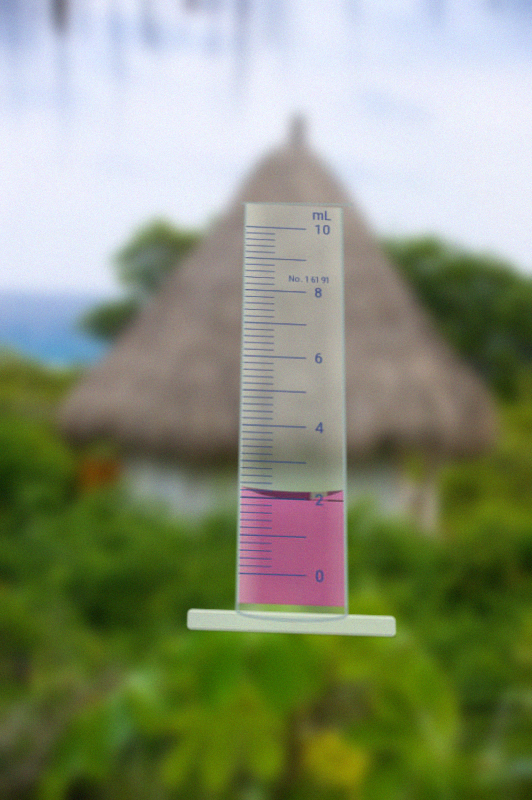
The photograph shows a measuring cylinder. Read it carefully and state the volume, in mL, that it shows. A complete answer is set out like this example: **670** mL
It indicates **2** mL
